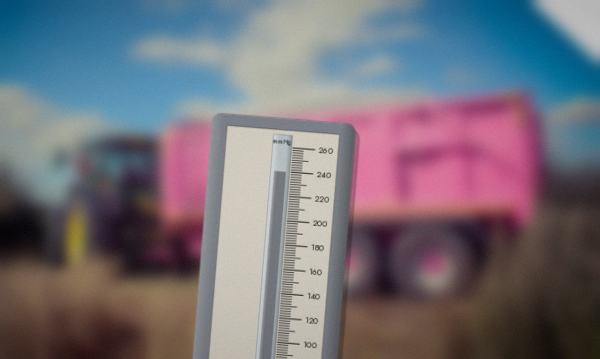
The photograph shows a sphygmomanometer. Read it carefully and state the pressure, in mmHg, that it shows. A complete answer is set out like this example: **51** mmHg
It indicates **240** mmHg
